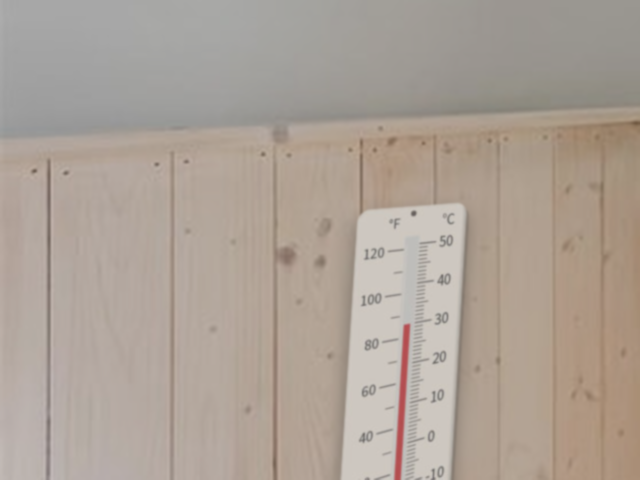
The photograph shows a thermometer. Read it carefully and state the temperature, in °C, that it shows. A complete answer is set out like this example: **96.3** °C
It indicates **30** °C
